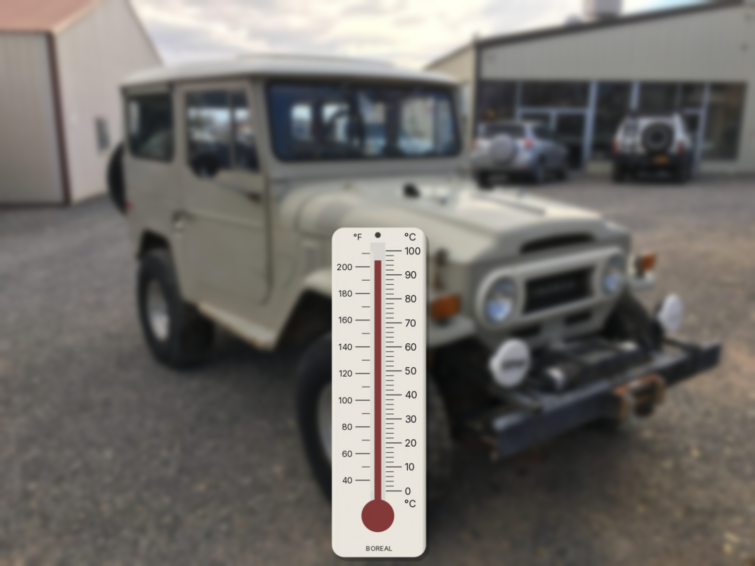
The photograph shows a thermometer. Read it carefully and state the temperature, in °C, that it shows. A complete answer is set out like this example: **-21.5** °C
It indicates **96** °C
